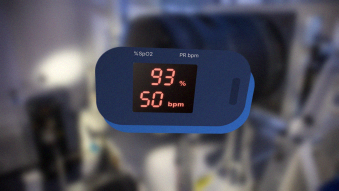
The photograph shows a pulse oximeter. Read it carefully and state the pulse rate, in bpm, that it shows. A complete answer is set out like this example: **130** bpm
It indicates **50** bpm
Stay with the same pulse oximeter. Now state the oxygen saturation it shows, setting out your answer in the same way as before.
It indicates **93** %
